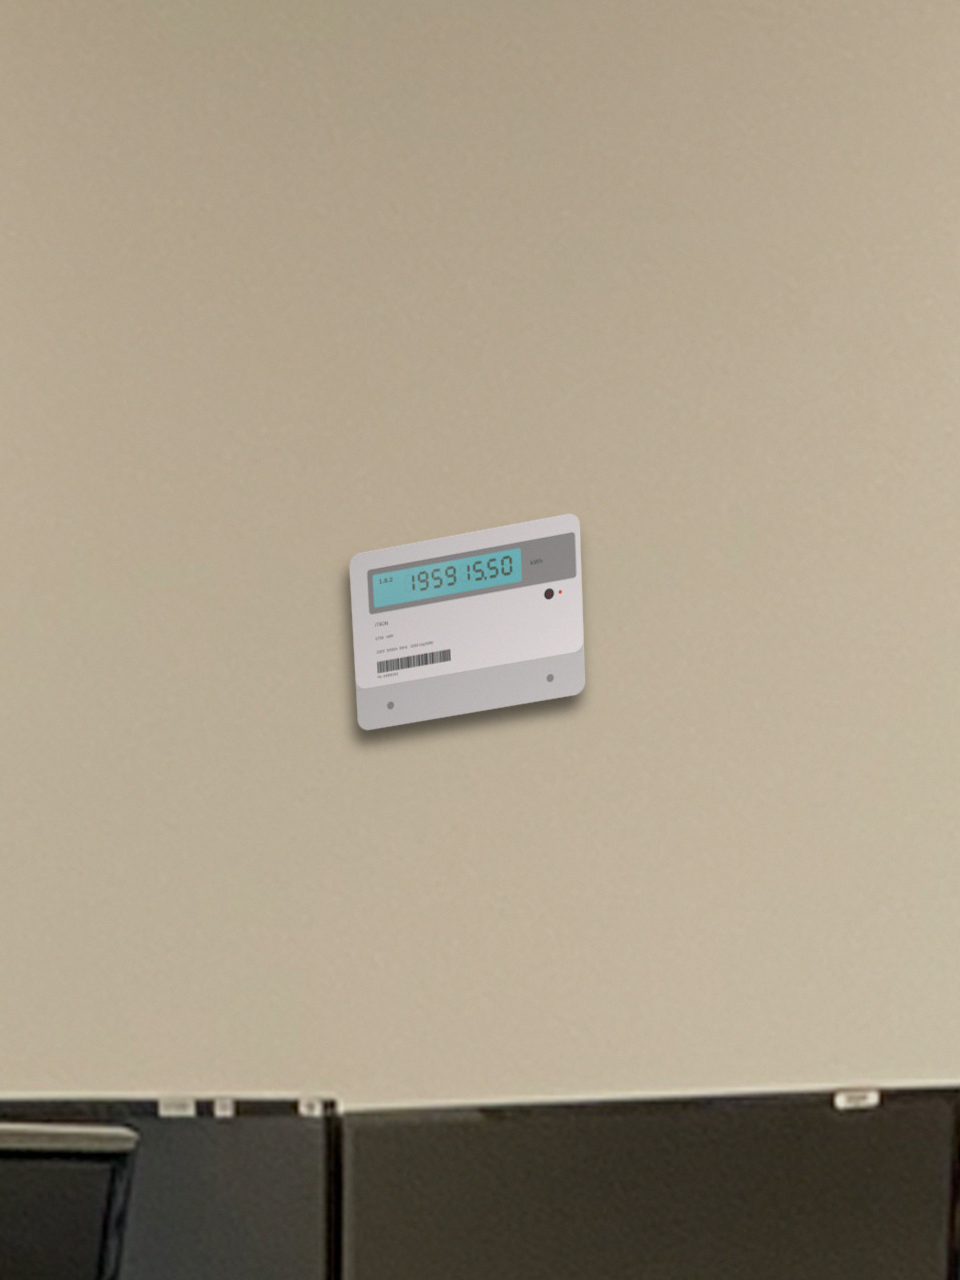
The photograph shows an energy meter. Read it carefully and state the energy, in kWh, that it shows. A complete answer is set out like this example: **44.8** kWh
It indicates **195915.50** kWh
